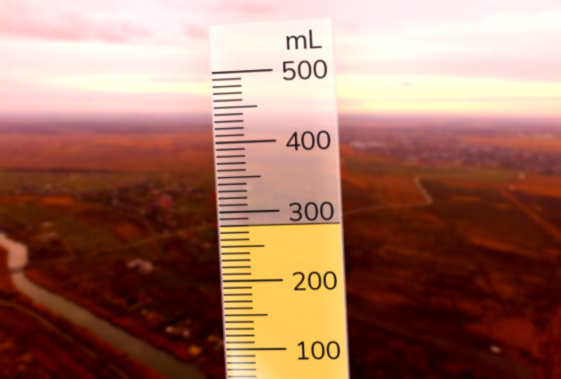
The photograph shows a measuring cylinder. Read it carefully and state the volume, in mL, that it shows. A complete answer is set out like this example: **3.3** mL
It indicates **280** mL
